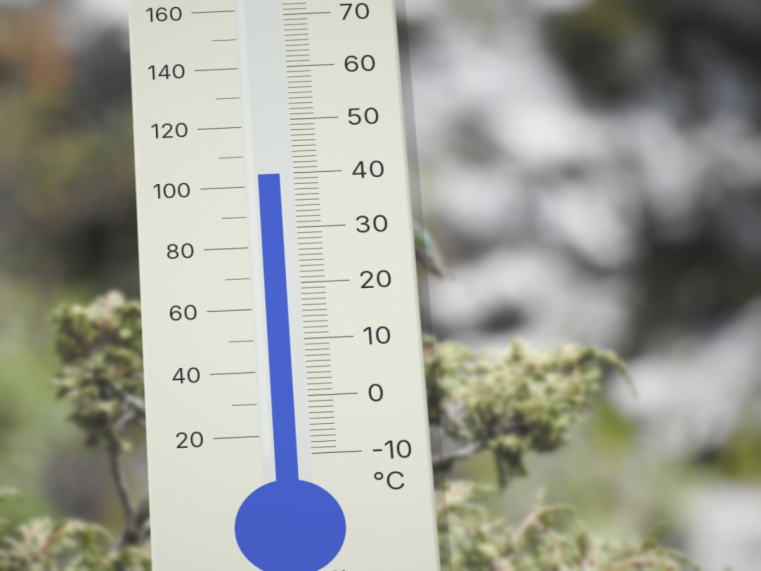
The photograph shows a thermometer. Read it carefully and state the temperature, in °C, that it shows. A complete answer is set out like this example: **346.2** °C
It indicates **40** °C
